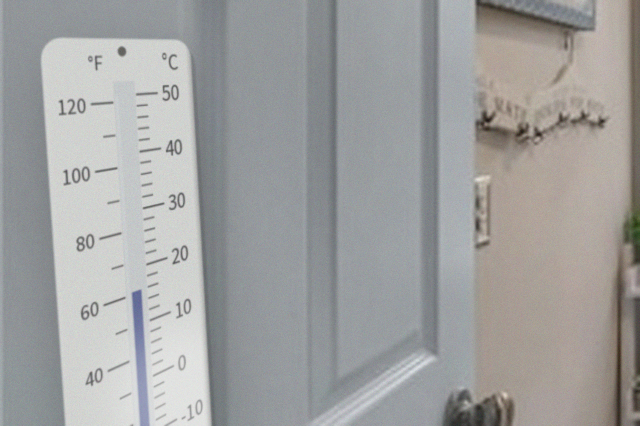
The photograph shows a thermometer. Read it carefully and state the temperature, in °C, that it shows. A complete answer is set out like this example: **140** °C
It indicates **16** °C
